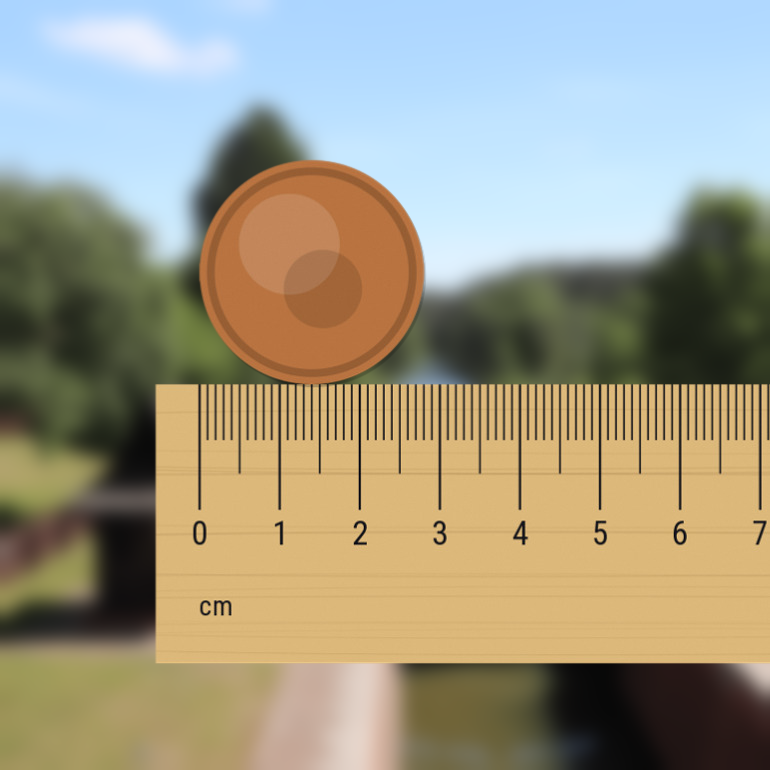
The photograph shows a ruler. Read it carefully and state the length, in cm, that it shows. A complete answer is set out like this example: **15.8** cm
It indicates **2.8** cm
